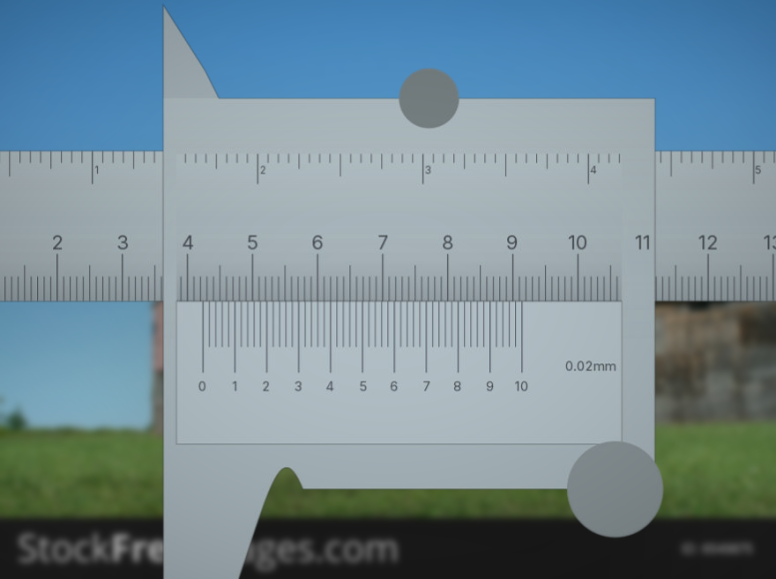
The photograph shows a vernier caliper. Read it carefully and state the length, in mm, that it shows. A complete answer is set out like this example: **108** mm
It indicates **42.4** mm
